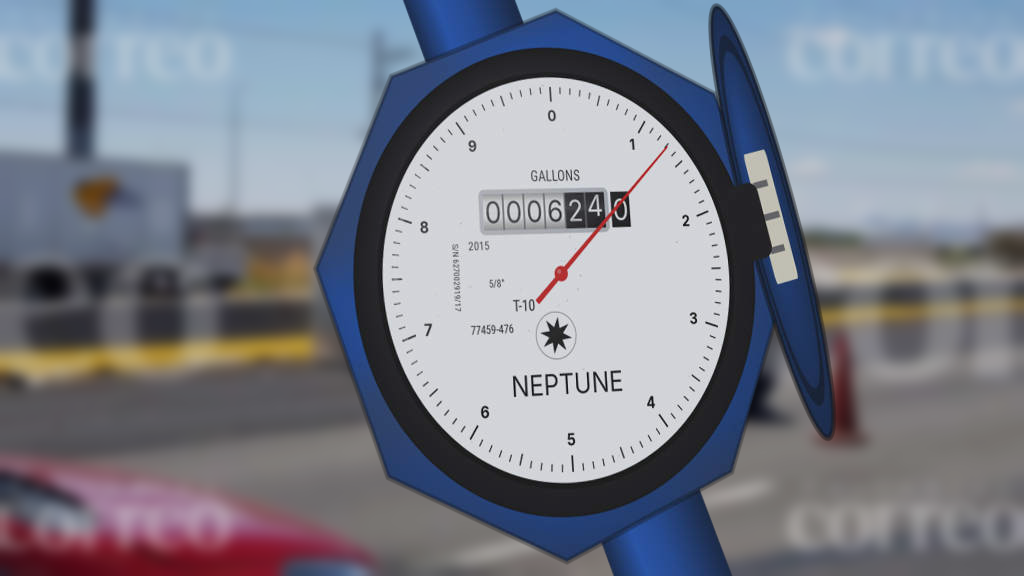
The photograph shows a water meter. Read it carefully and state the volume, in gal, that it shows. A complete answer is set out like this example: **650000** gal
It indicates **6241.3** gal
